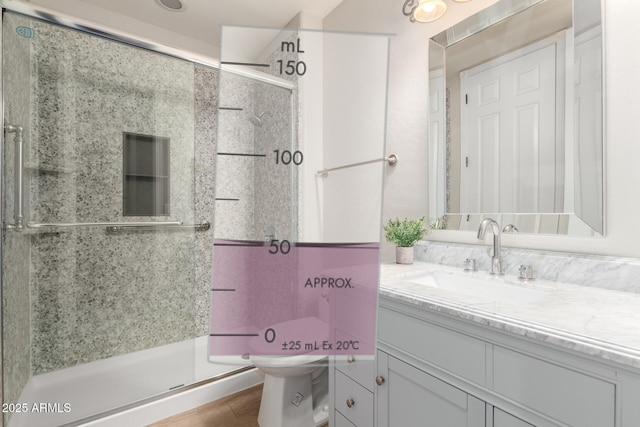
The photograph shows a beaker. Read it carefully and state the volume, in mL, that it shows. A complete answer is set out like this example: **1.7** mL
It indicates **50** mL
